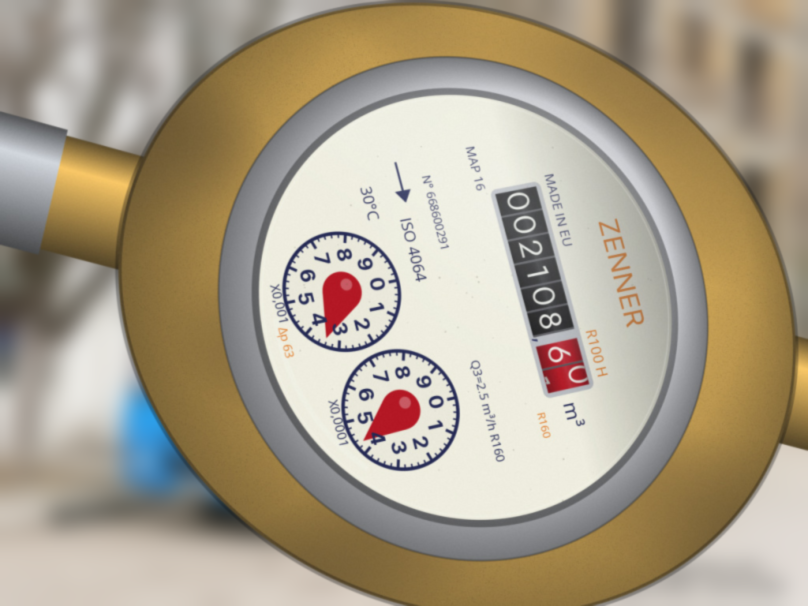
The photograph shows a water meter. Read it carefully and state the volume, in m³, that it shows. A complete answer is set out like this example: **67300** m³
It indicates **2108.6034** m³
